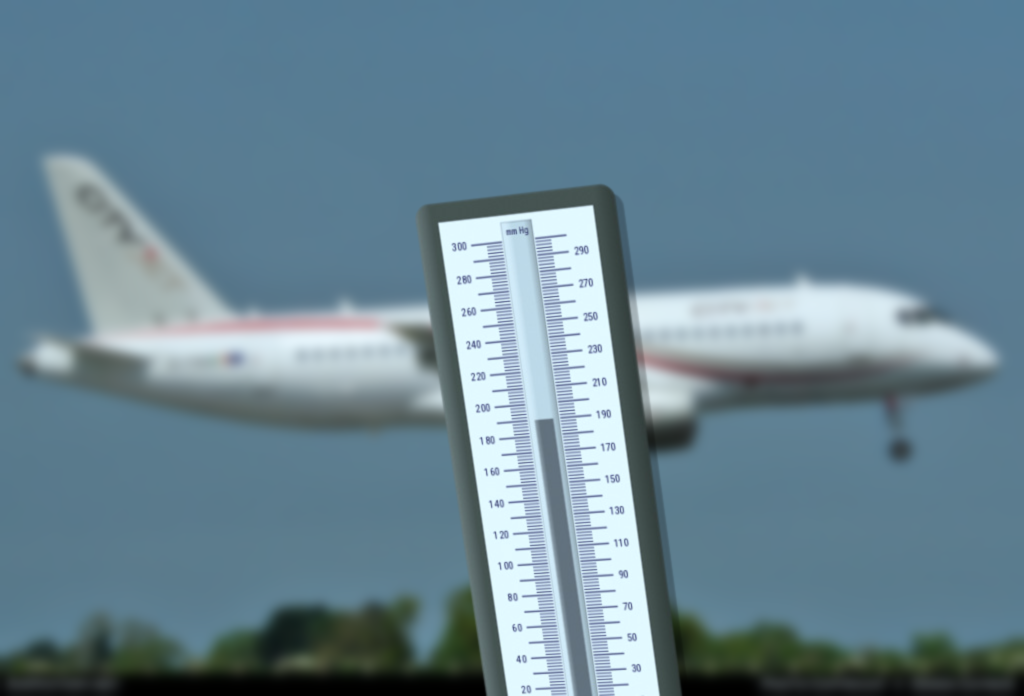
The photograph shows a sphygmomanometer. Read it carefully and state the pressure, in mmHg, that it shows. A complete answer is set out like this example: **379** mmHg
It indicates **190** mmHg
